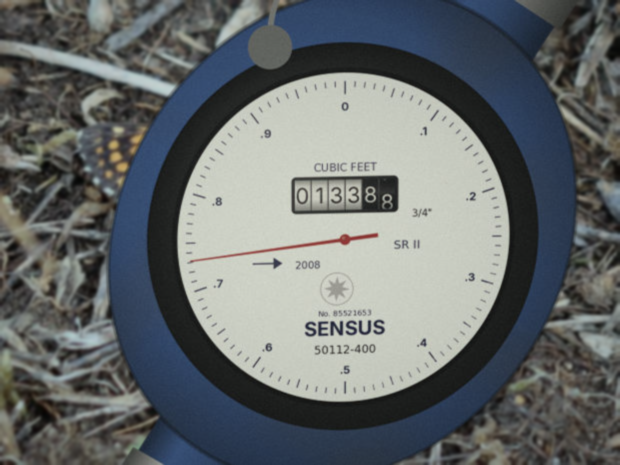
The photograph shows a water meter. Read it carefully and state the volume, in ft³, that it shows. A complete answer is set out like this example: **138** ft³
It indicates **13387.73** ft³
